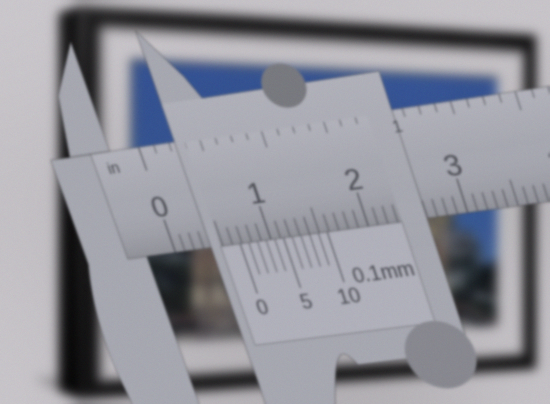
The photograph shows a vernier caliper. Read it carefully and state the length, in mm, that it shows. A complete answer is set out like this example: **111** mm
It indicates **6.8** mm
